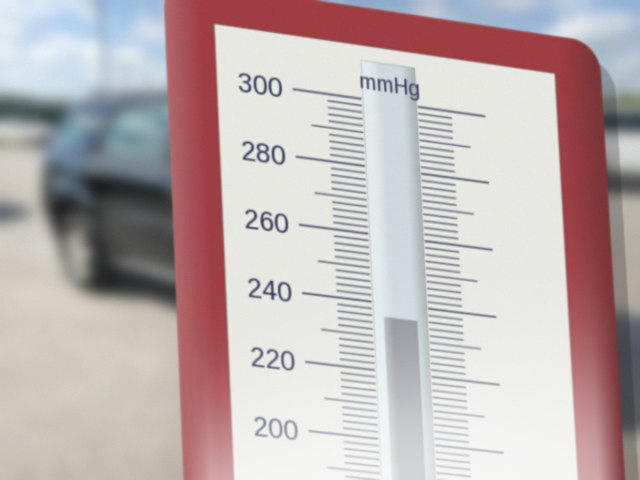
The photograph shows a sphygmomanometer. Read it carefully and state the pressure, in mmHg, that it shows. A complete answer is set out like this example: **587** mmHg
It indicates **236** mmHg
